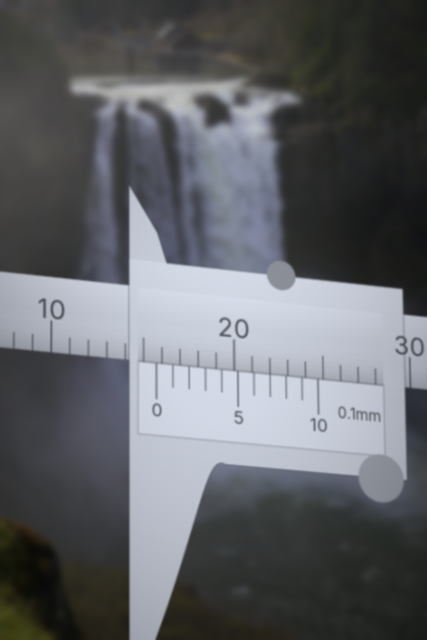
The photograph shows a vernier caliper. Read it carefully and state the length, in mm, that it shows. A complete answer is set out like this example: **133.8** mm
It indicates **15.7** mm
